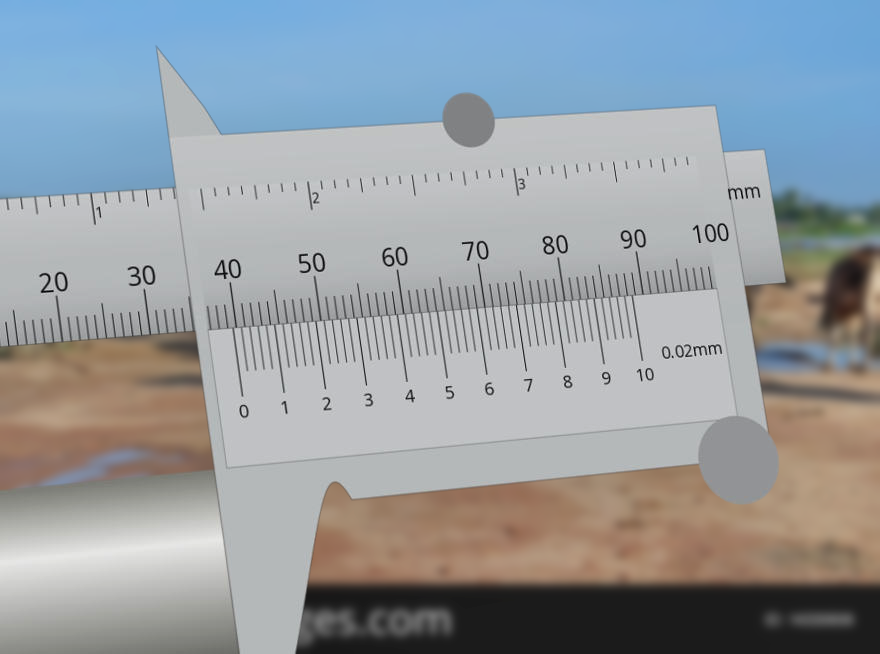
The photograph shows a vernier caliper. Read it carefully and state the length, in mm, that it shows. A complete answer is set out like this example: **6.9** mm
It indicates **39.6** mm
